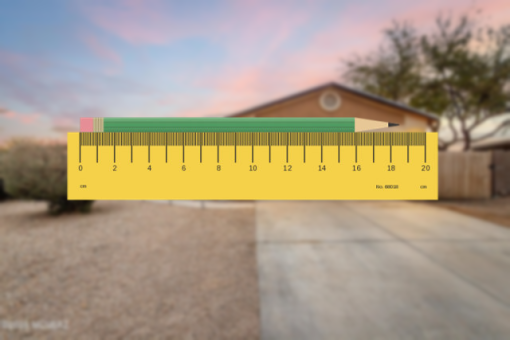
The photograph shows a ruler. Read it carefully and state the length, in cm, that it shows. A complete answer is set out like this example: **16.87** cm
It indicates **18.5** cm
